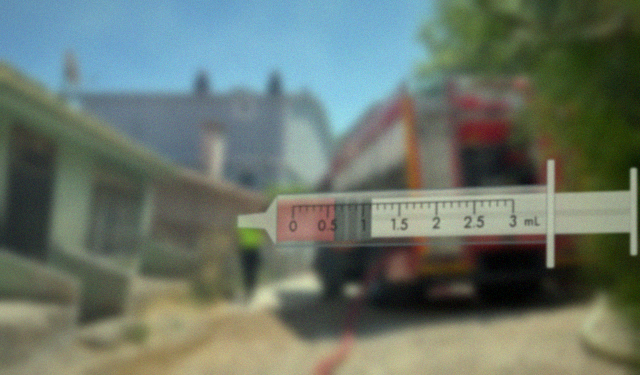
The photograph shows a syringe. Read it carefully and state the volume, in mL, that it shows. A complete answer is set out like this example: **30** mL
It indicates **0.6** mL
